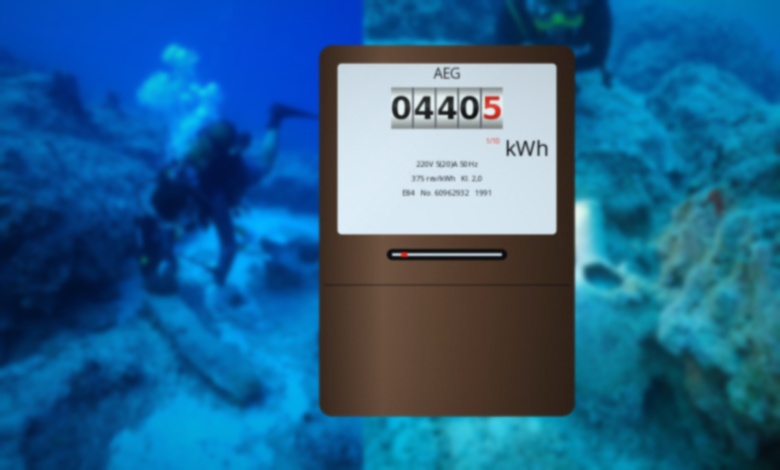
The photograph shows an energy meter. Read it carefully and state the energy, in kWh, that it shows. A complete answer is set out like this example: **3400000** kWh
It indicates **440.5** kWh
